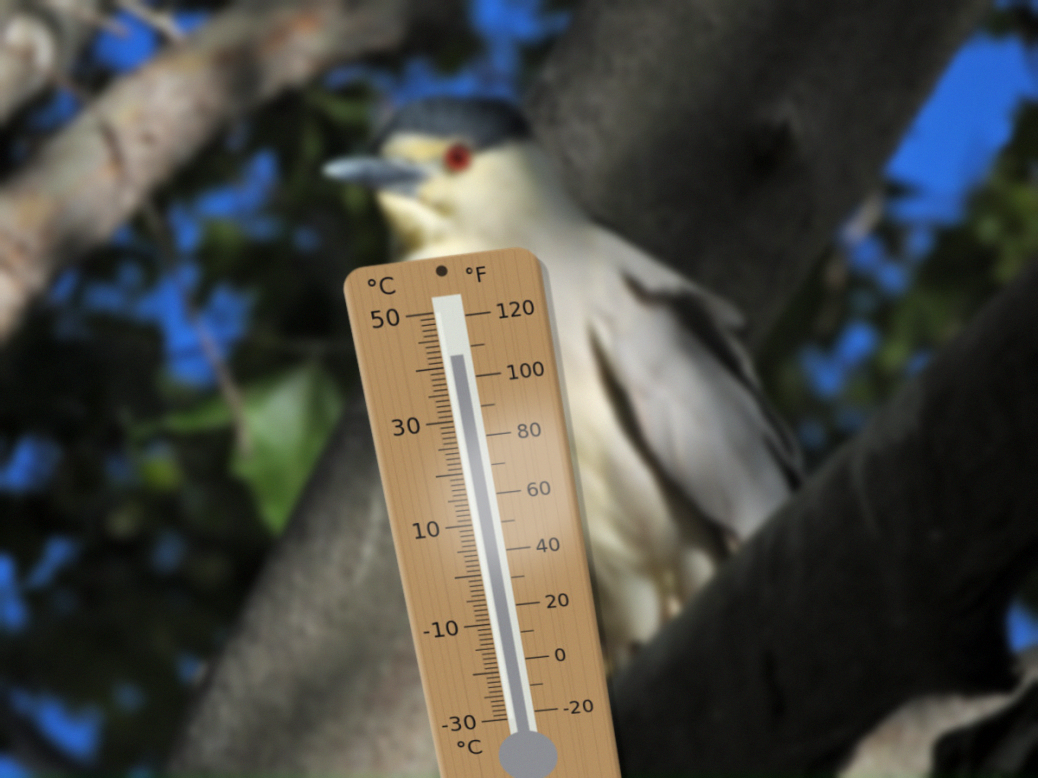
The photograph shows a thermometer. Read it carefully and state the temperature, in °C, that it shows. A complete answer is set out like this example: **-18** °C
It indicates **42** °C
